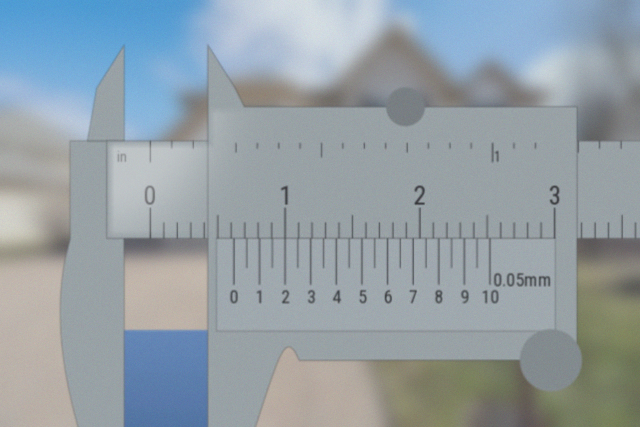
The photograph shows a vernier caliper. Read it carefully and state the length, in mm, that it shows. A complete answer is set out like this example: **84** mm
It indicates **6.2** mm
